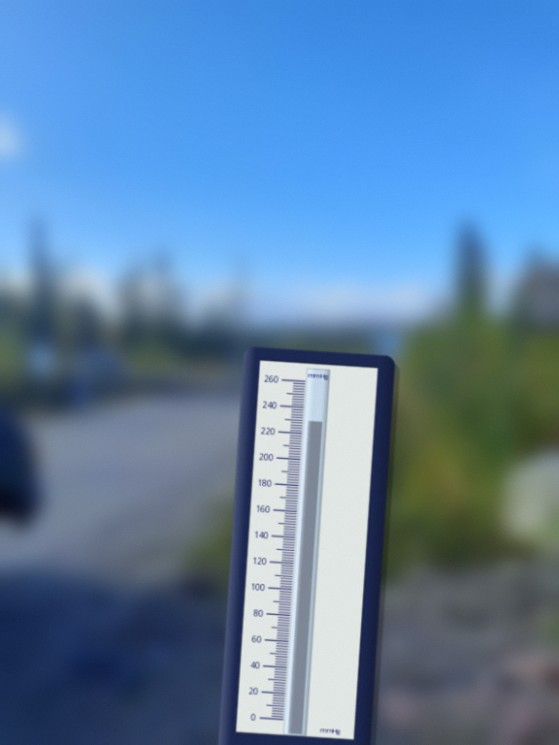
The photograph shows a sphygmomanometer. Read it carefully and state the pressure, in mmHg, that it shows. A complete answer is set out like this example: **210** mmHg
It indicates **230** mmHg
